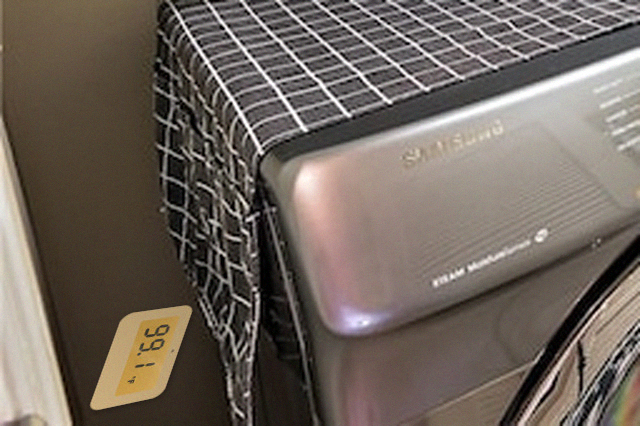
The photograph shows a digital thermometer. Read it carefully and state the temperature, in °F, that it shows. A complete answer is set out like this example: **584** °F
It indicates **99.1** °F
